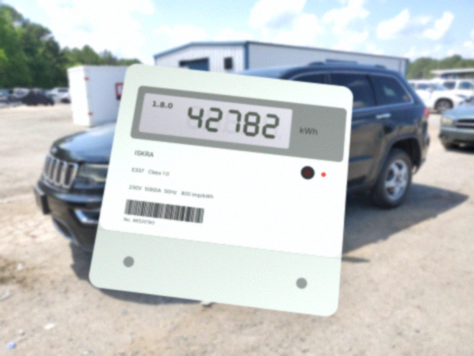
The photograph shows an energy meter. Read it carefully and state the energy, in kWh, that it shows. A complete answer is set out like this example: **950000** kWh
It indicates **42782** kWh
